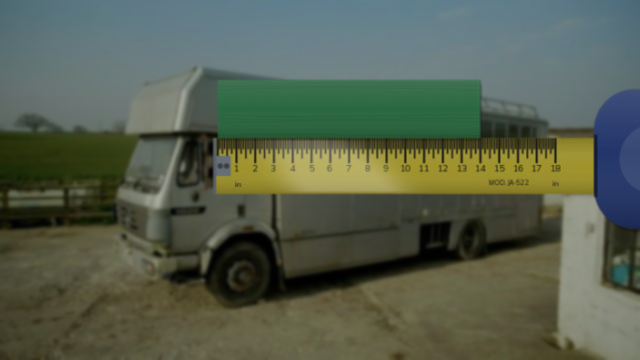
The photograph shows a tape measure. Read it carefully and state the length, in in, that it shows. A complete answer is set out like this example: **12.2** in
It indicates **14** in
